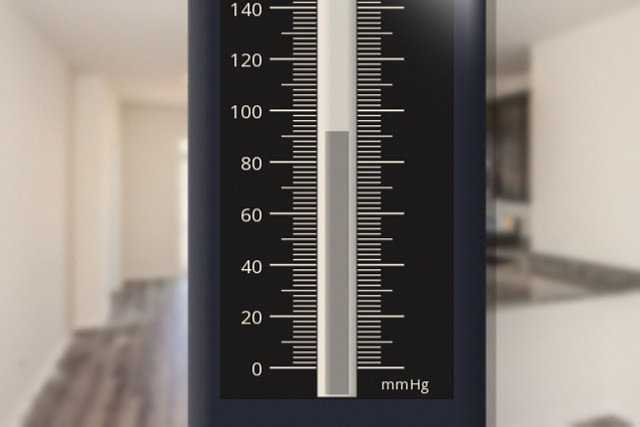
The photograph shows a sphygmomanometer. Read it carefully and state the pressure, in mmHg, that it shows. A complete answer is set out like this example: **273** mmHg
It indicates **92** mmHg
